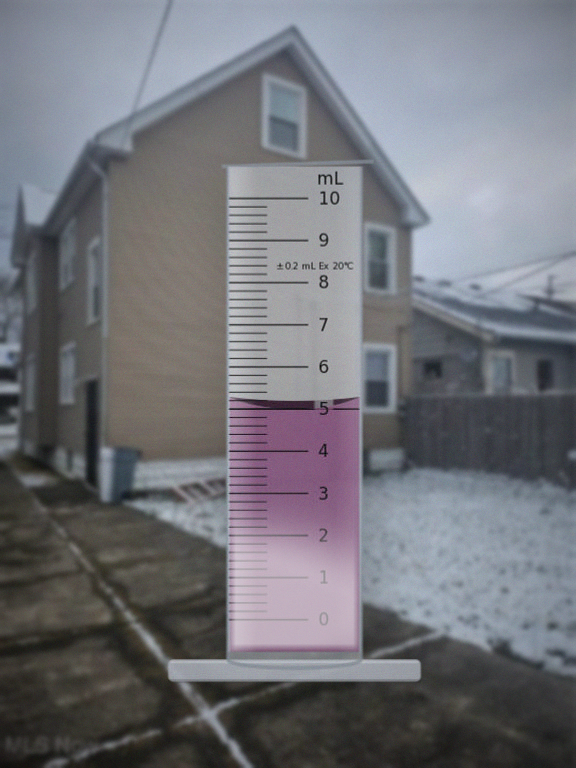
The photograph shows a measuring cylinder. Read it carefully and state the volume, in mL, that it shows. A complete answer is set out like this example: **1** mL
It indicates **5** mL
